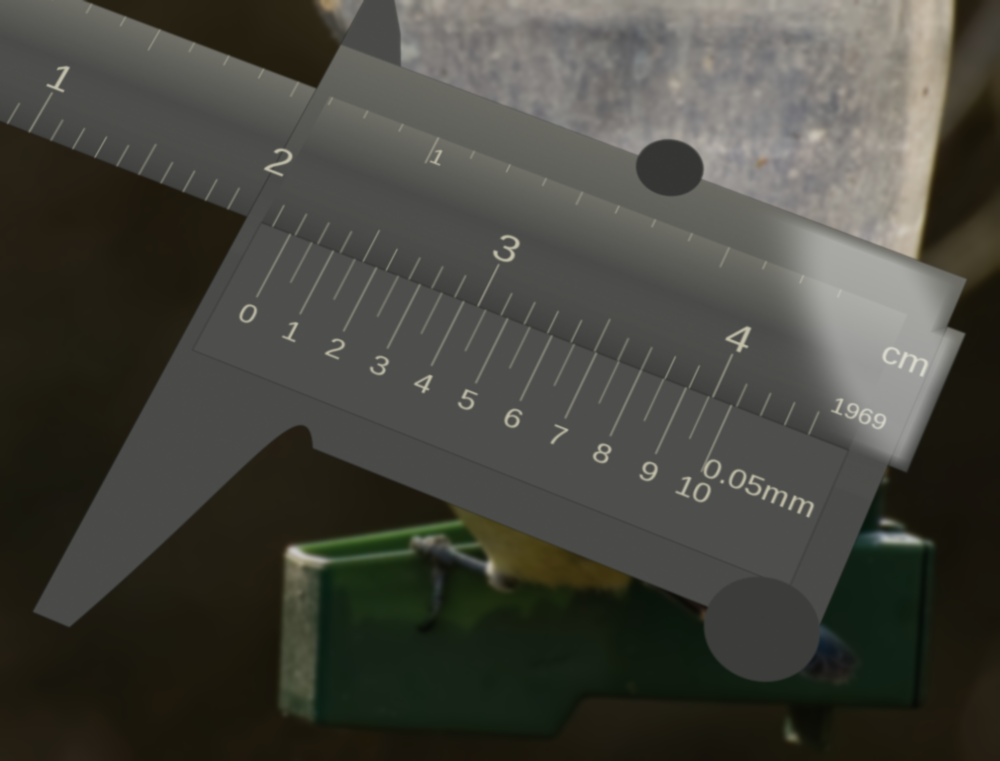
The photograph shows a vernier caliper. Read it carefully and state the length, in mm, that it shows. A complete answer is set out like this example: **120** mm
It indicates **21.8** mm
